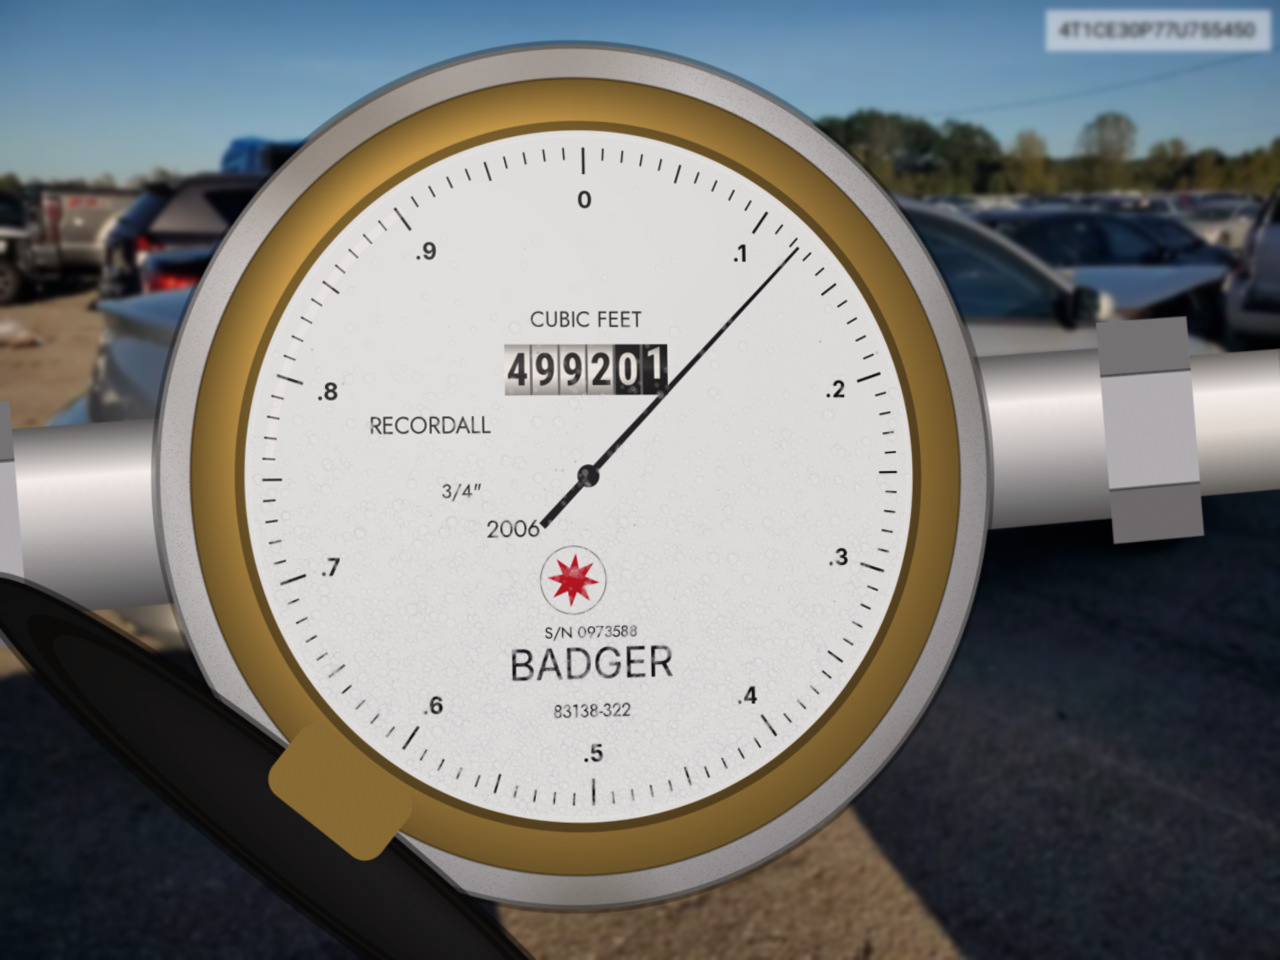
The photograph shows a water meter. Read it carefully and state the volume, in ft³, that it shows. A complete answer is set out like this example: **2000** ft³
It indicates **499201.12** ft³
